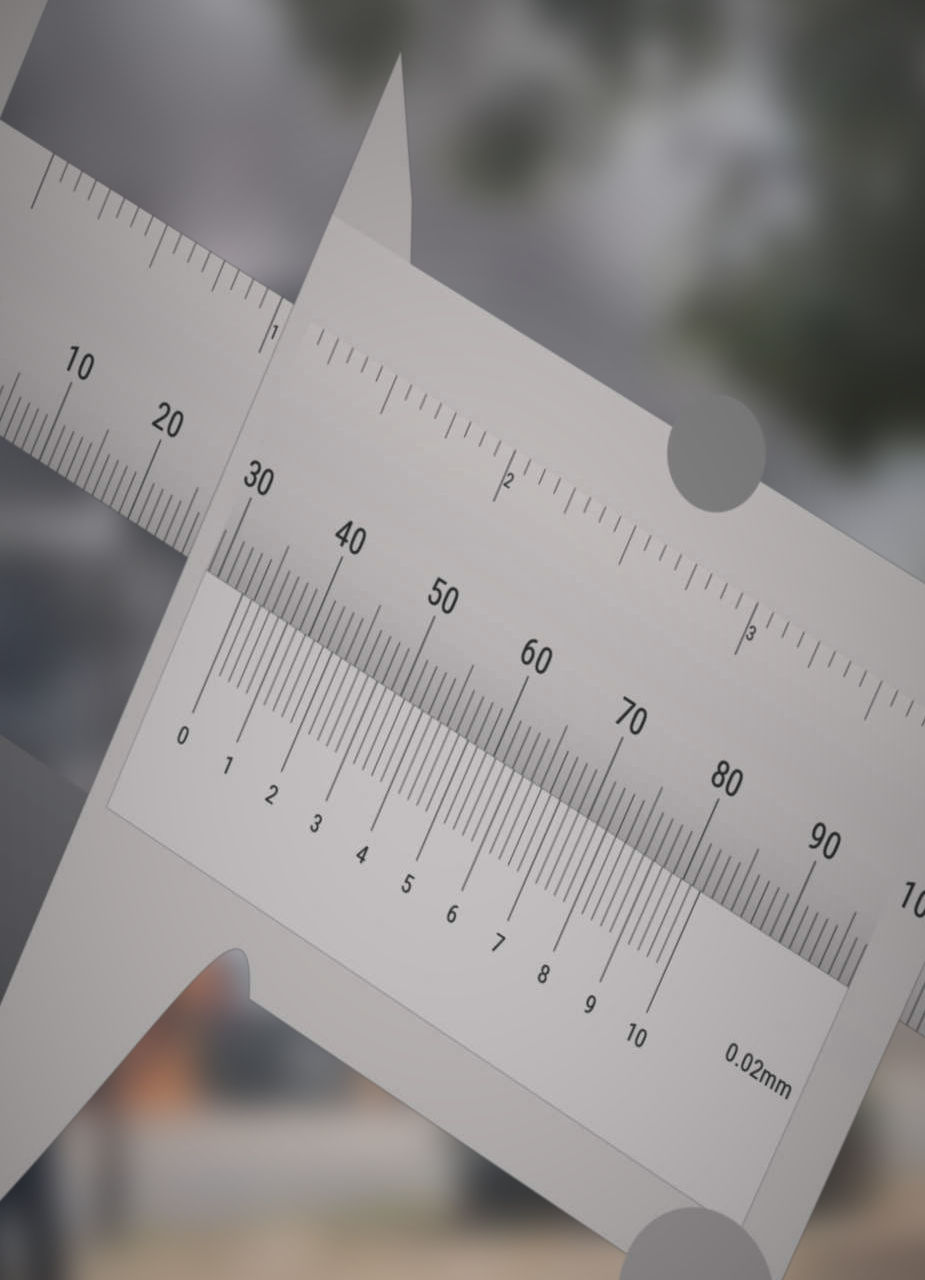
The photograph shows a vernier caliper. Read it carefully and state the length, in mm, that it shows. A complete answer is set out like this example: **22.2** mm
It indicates **32.8** mm
